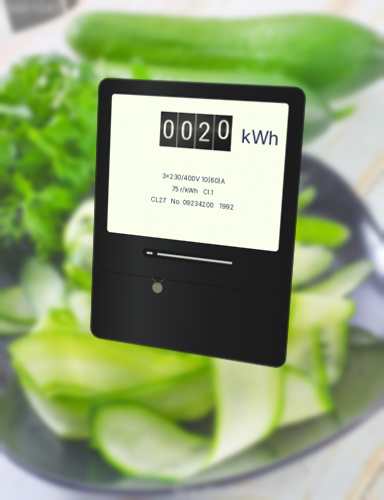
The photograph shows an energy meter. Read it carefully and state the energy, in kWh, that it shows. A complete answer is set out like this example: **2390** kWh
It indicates **20** kWh
